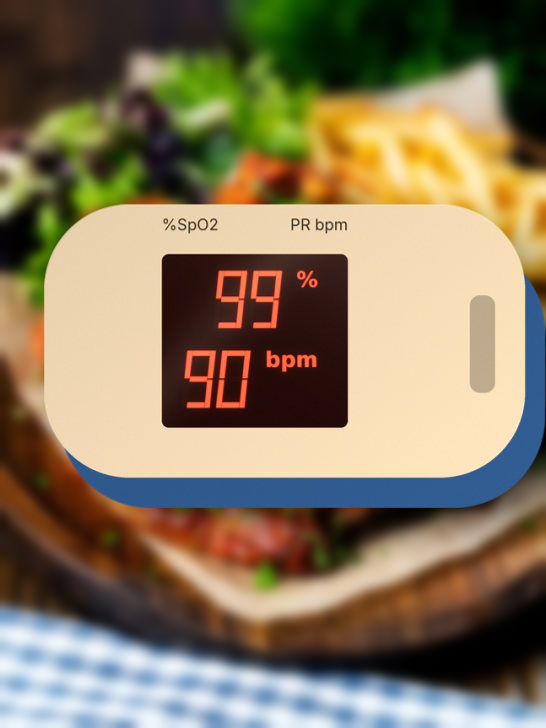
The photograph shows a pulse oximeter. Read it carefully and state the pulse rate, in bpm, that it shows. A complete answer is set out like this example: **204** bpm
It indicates **90** bpm
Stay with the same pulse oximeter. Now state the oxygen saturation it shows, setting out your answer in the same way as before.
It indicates **99** %
